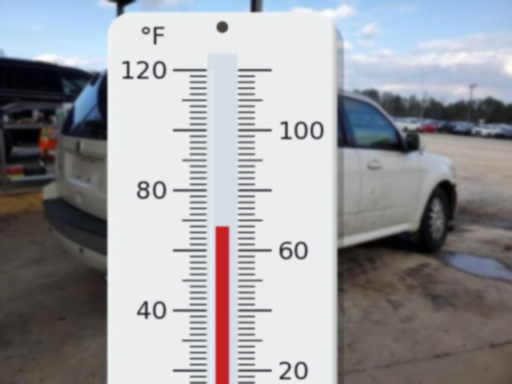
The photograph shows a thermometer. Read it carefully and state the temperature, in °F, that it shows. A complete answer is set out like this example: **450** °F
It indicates **68** °F
